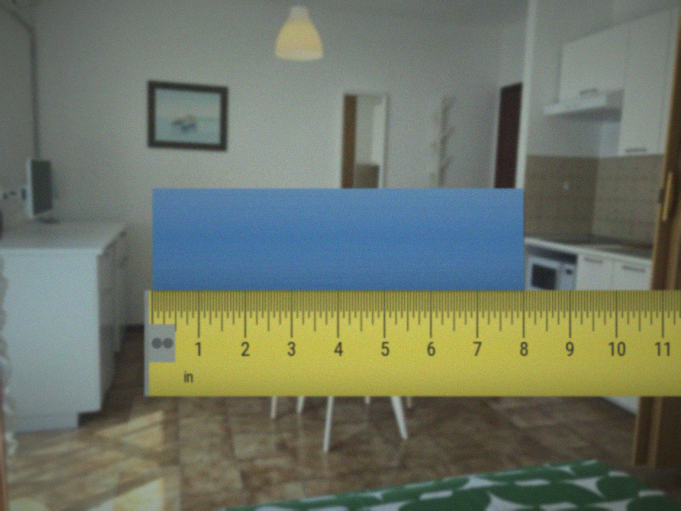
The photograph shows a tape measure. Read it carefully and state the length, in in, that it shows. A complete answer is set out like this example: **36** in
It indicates **8** in
